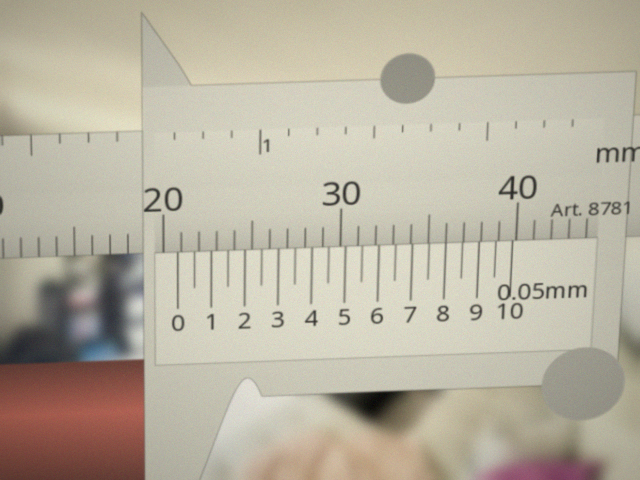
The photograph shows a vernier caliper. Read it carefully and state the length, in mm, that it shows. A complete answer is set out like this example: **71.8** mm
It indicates **20.8** mm
